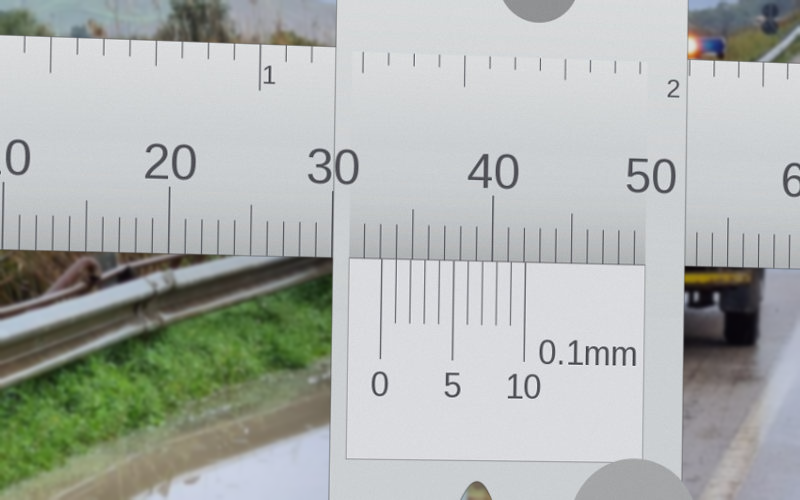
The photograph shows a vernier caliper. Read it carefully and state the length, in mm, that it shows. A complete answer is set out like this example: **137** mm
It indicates **33.1** mm
